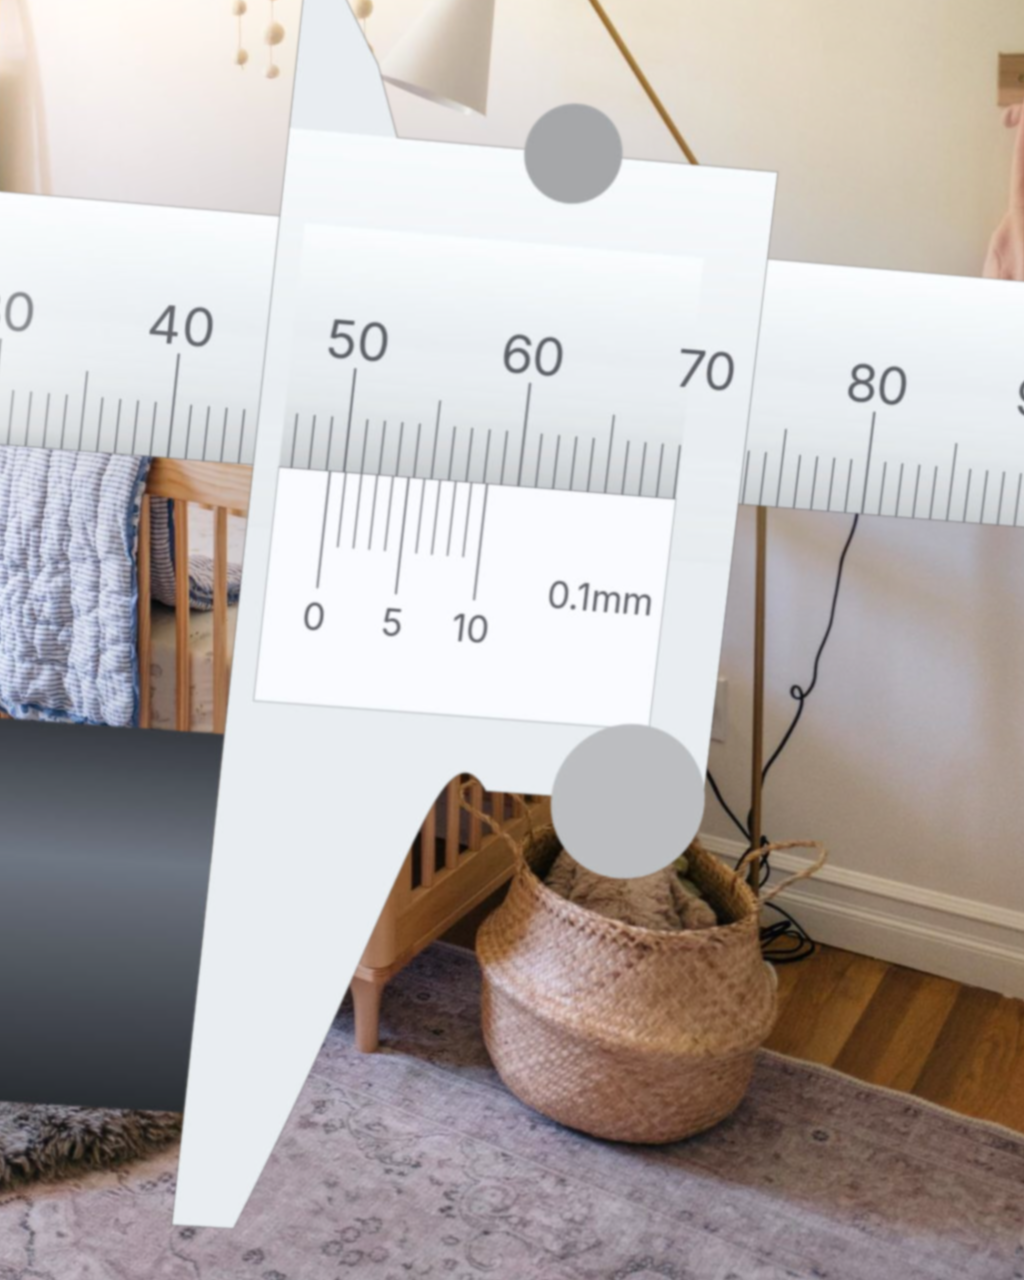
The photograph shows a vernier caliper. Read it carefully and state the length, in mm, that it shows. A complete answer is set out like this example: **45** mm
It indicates **49.2** mm
